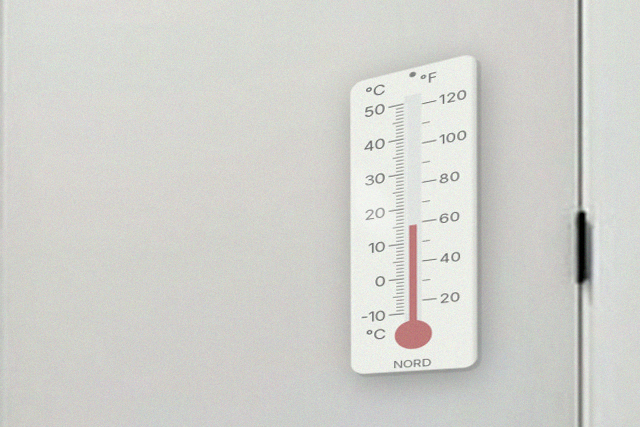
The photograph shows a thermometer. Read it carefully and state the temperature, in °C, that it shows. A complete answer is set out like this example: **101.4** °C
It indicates **15** °C
